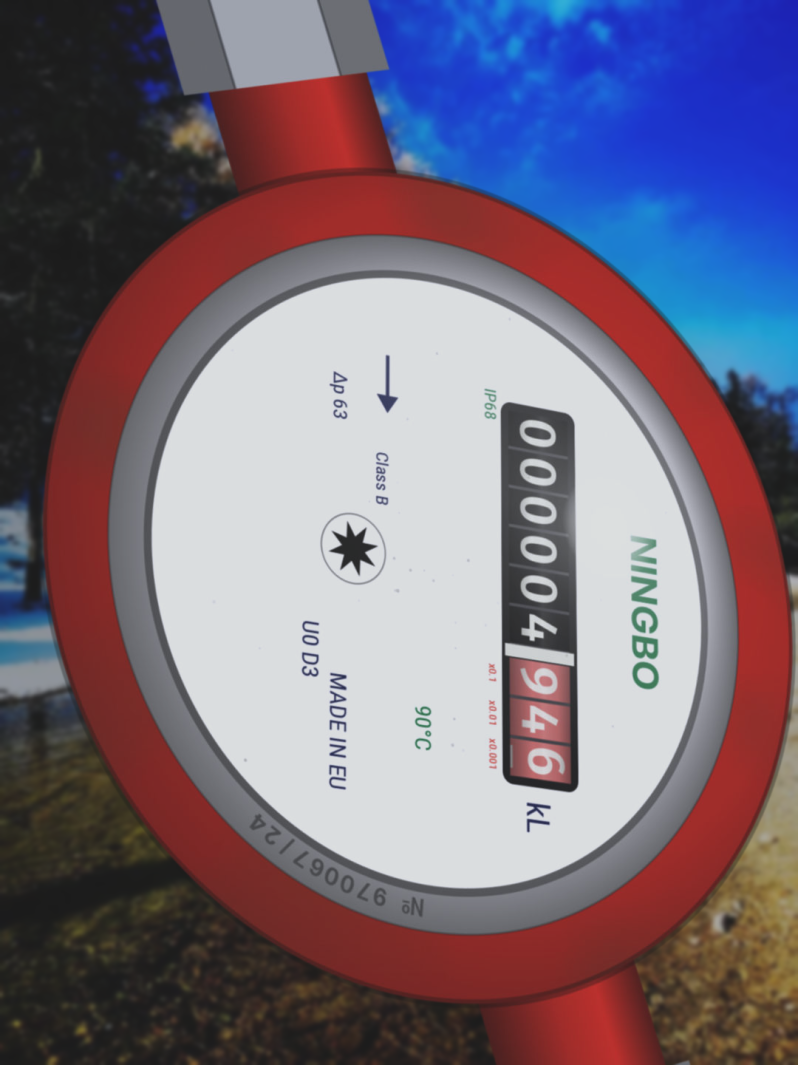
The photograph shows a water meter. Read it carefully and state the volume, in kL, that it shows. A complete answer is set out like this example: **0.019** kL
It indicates **4.946** kL
